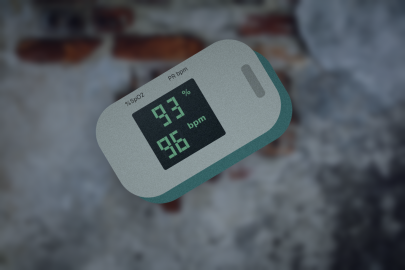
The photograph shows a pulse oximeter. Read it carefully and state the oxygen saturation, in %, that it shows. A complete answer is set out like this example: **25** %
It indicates **93** %
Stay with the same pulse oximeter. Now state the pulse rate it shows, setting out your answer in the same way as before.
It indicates **96** bpm
